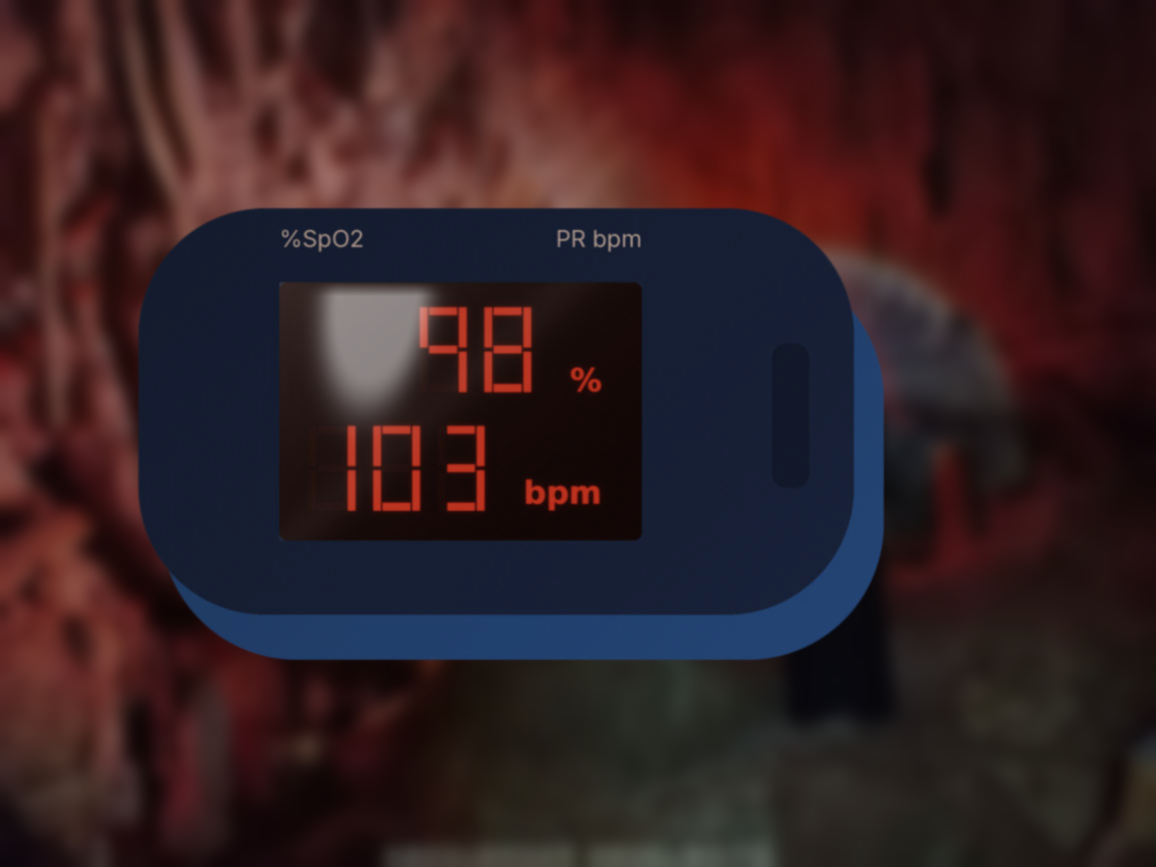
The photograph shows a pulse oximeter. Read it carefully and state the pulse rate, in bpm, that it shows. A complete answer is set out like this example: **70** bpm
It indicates **103** bpm
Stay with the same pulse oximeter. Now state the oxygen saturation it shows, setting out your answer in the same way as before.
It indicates **98** %
